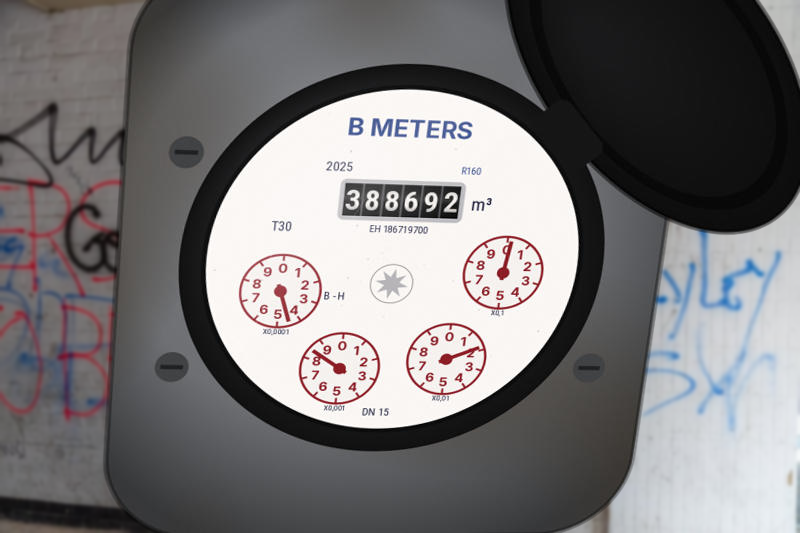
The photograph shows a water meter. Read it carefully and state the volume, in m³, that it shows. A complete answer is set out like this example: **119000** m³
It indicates **388692.0184** m³
